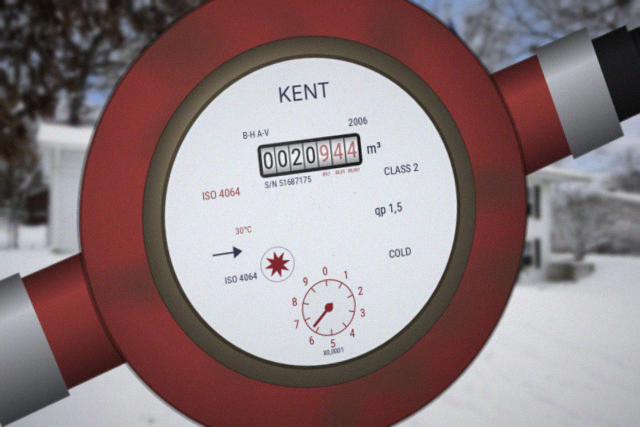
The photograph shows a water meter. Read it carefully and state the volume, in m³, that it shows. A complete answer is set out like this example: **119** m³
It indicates **20.9446** m³
